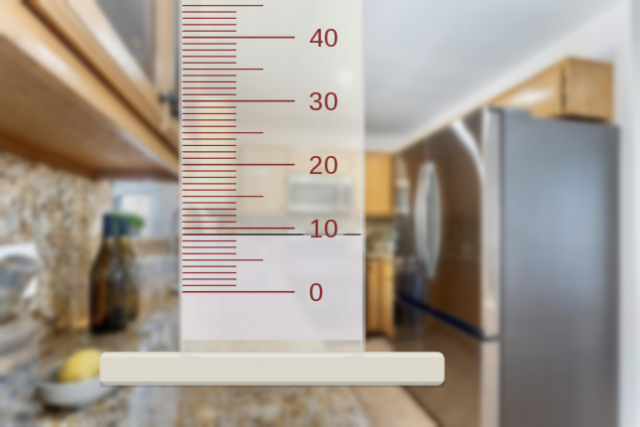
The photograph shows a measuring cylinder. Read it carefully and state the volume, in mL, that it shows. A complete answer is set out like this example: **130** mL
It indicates **9** mL
